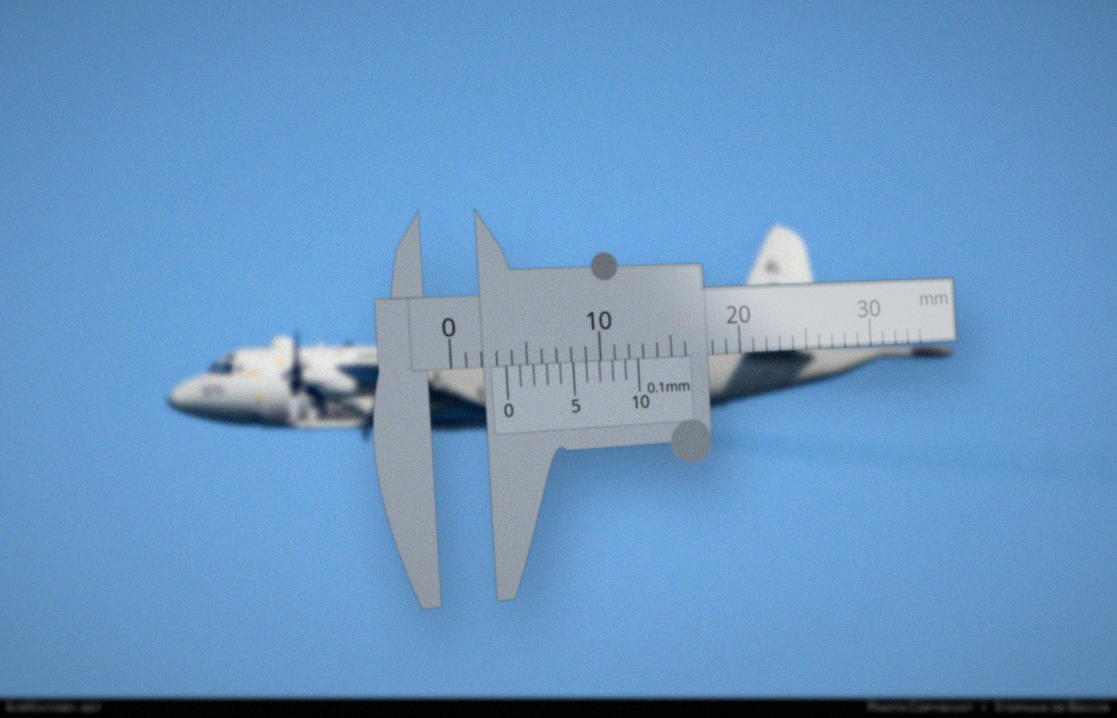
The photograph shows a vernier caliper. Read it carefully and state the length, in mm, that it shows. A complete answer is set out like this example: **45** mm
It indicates **3.6** mm
